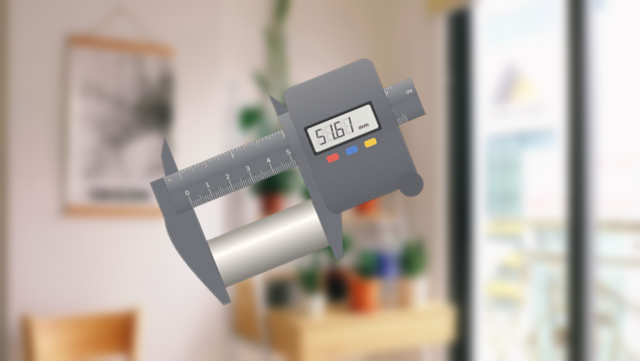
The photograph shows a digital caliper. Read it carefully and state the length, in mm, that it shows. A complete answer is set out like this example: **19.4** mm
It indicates **51.61** mm
